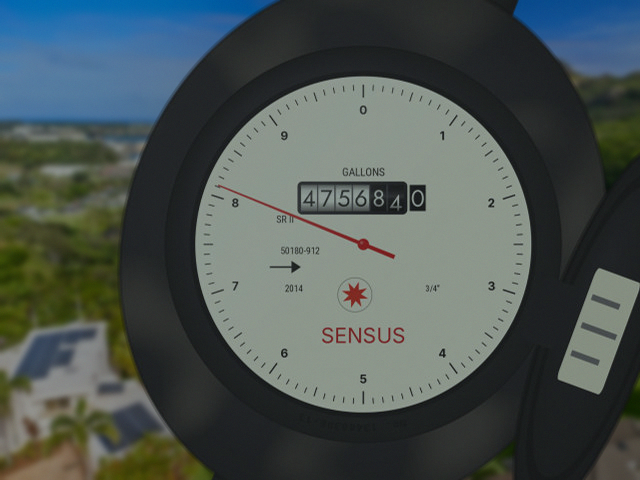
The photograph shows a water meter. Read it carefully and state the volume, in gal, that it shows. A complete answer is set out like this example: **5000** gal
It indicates **4756838.1** gal
